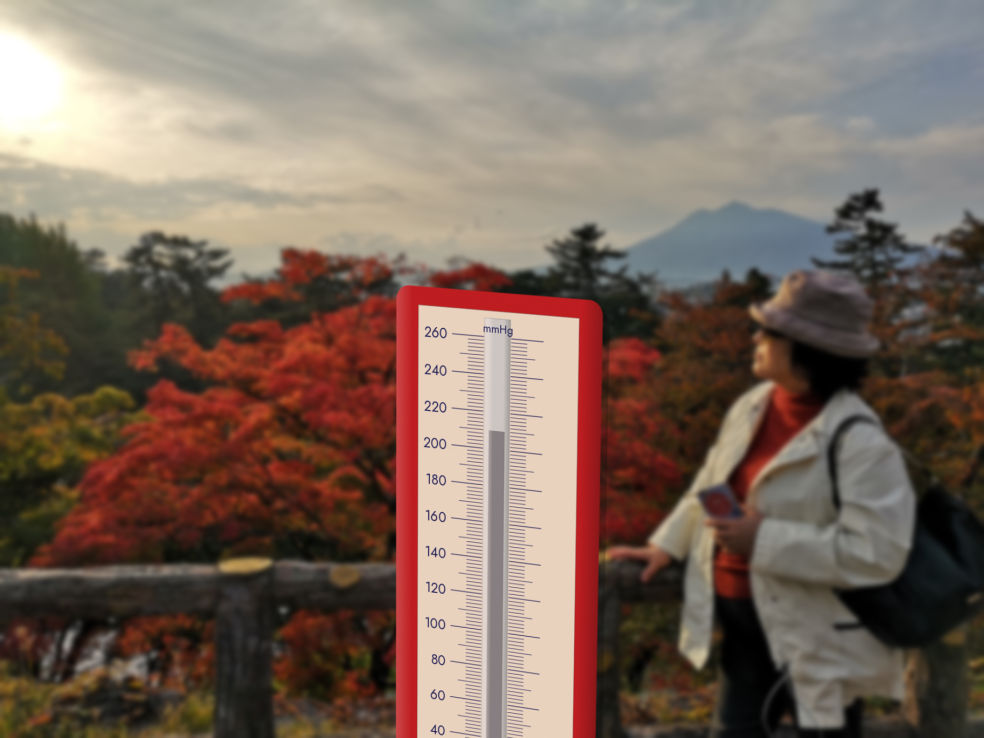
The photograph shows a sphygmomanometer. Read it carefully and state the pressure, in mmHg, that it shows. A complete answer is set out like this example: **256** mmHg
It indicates **210** mmHg
